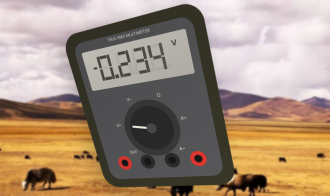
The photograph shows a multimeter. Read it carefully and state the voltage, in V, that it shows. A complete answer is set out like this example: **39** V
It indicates **-0.234** V
